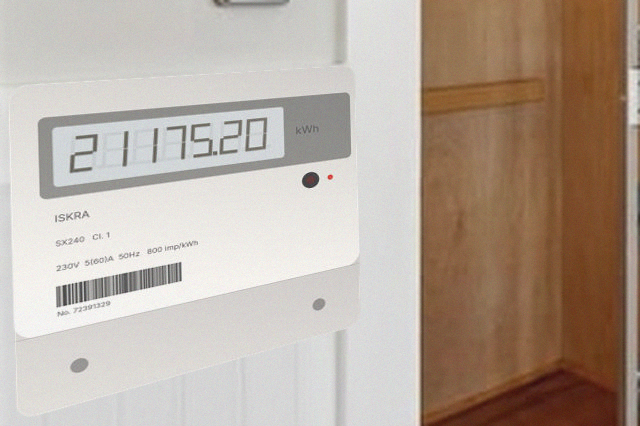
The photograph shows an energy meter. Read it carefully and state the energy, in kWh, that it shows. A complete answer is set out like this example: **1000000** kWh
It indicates **21175.20** kWh
